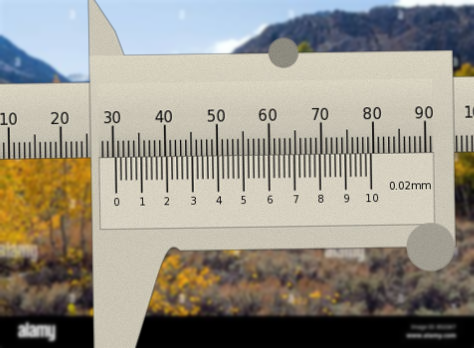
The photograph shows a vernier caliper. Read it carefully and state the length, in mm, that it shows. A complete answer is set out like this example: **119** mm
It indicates **30.5** mm
